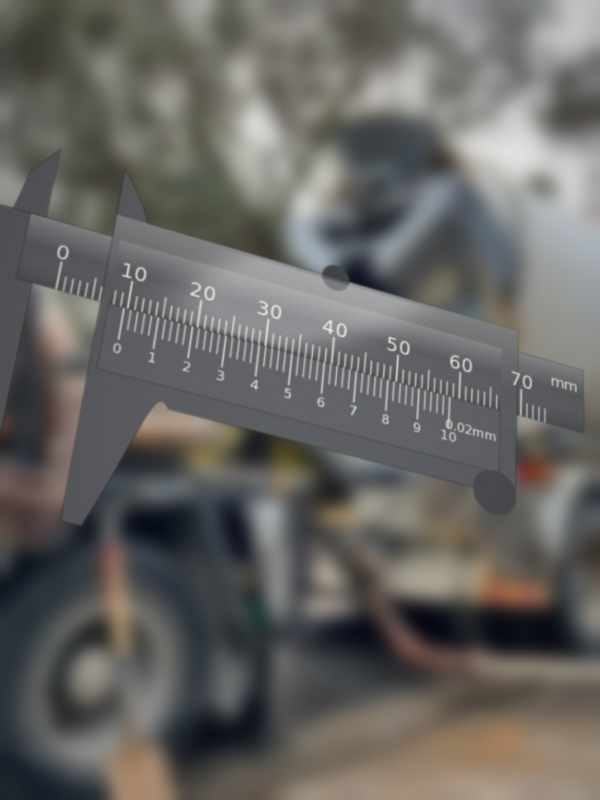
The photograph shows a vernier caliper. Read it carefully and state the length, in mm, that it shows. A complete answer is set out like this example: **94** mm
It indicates **9.5** mm
